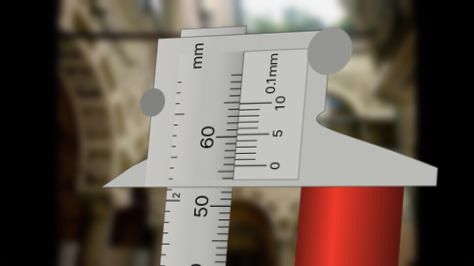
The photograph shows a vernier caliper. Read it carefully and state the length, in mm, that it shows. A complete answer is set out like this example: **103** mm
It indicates **55.8** mm
